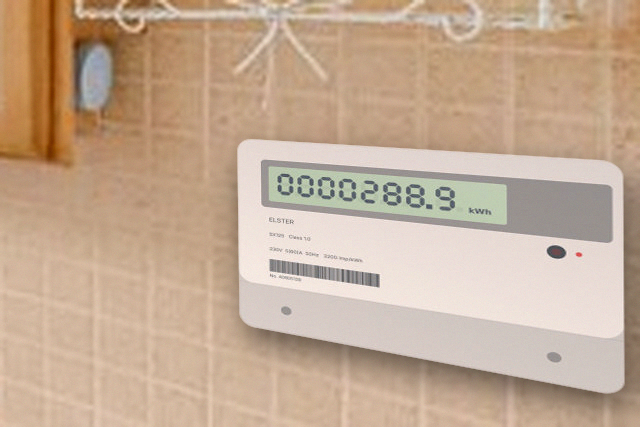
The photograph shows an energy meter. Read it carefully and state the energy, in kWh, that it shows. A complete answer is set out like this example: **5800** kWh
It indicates **288.9** kWh
